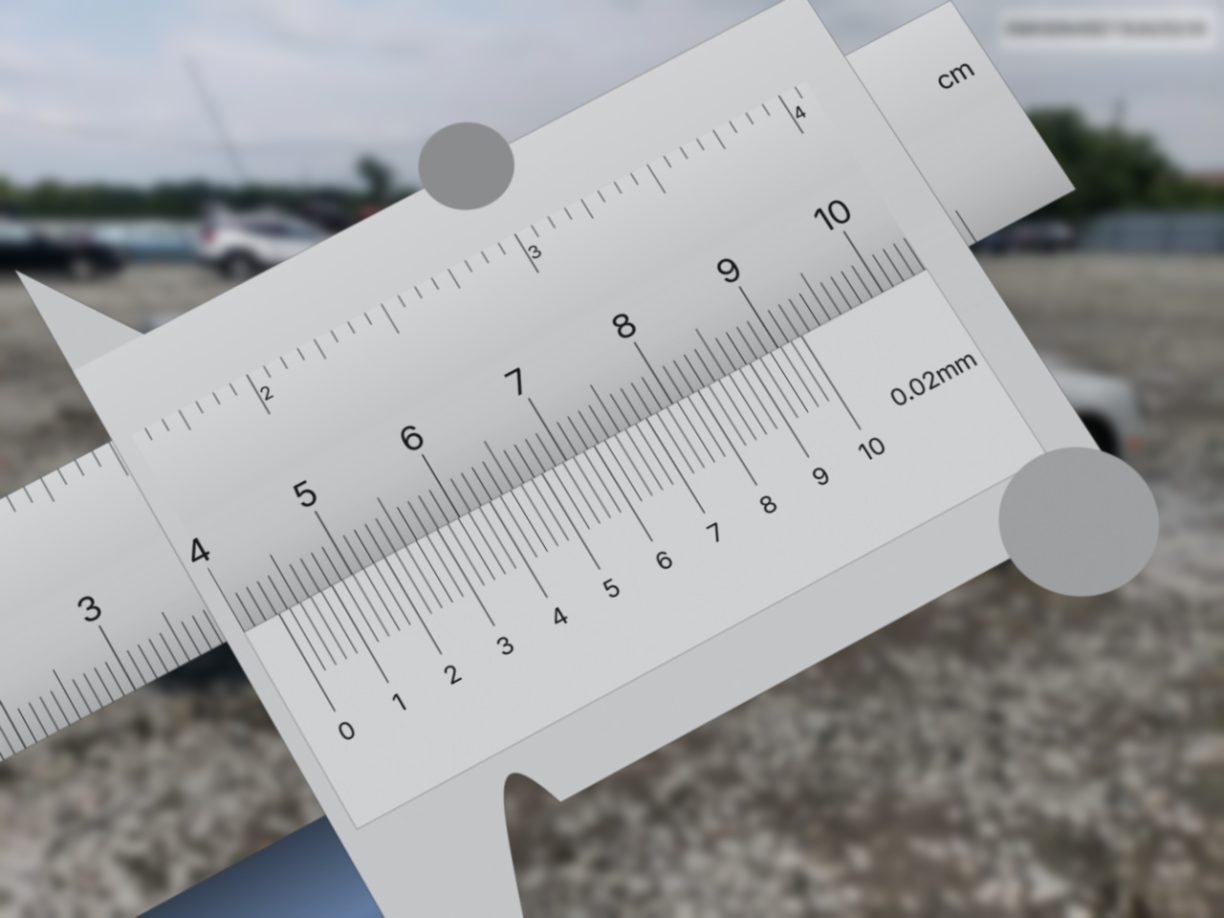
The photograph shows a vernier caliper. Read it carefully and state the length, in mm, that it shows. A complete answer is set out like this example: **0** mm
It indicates **43.2** mm
